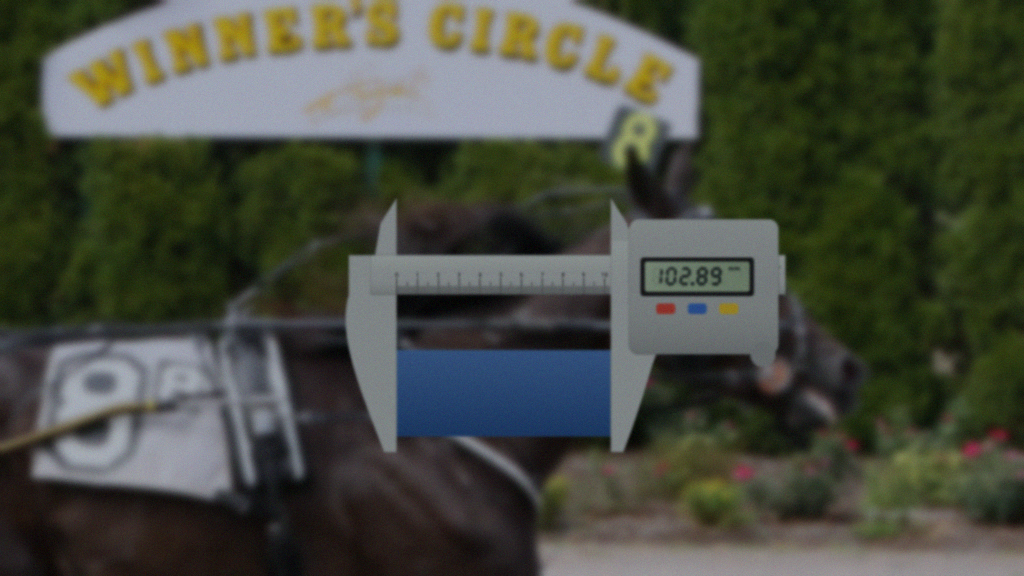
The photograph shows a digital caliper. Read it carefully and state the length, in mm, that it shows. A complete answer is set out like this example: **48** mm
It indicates **102.89** mm
